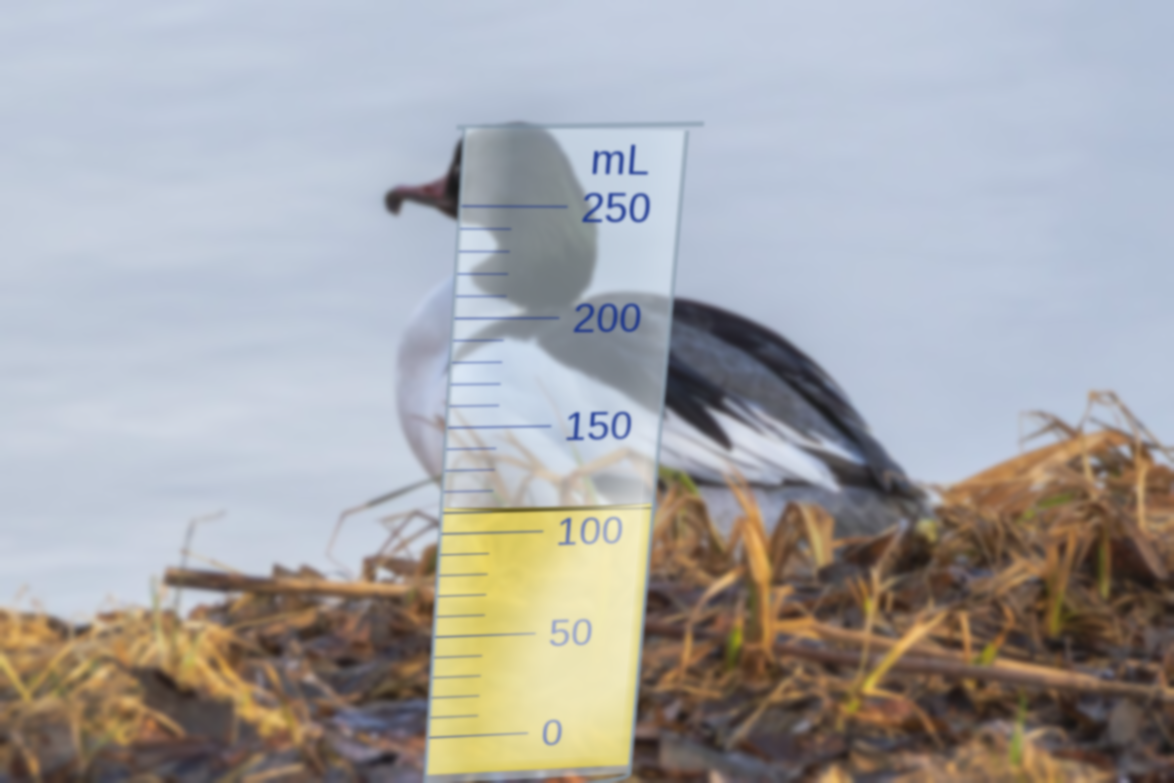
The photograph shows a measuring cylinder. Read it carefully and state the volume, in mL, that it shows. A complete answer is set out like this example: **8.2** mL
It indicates **110** mL
